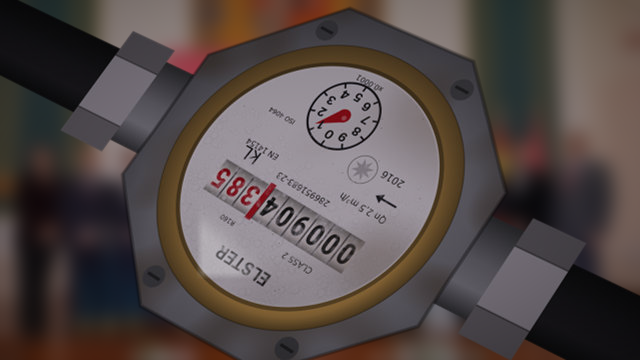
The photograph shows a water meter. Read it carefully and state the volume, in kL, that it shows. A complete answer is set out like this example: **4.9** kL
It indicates **904.3851** kL
